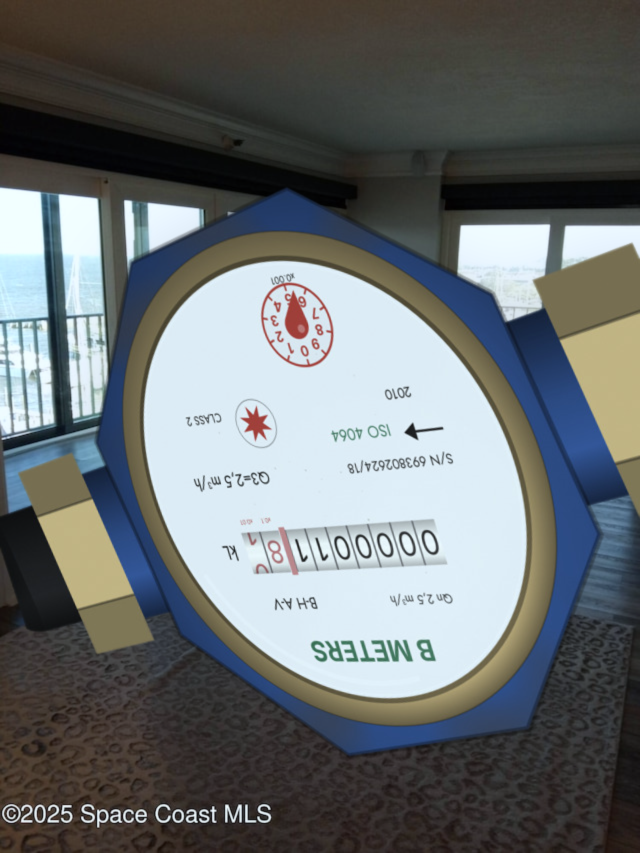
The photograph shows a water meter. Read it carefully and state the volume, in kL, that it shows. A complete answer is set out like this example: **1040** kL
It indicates **11.805** kL
